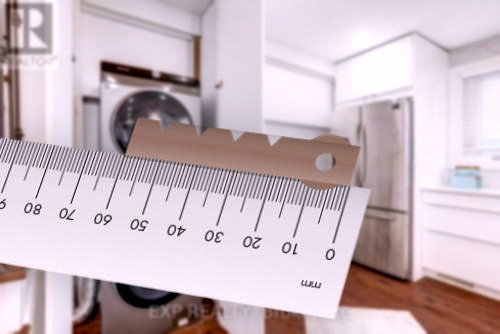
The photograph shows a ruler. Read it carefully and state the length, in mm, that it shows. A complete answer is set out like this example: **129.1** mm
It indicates **60** mm
